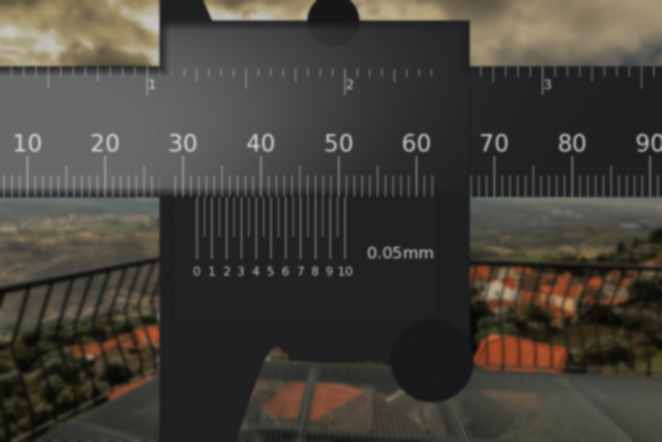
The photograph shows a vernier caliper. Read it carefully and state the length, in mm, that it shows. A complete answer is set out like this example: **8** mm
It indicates **31.8** mm
